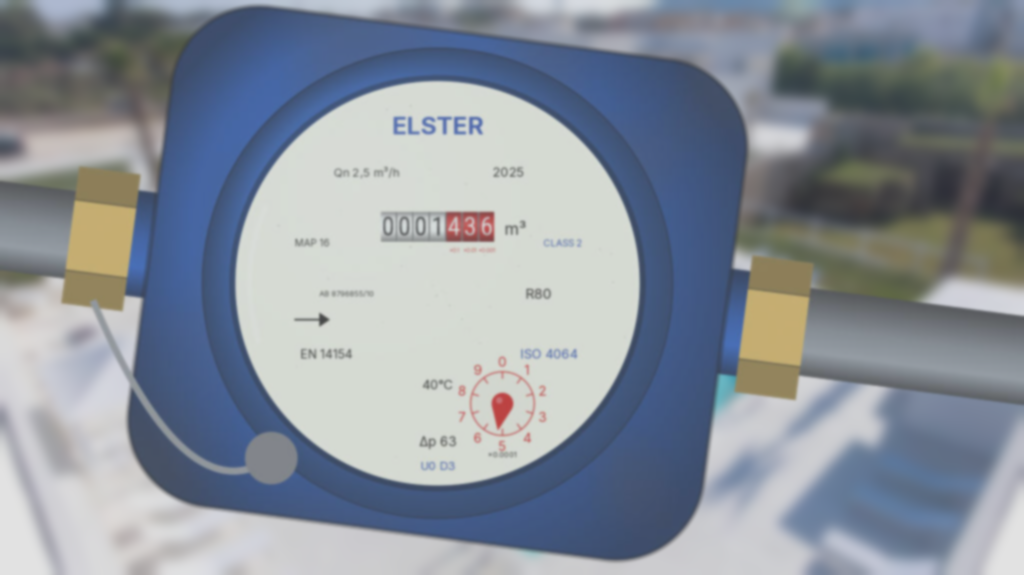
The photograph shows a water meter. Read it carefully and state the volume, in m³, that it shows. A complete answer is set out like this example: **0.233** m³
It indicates **1.4365** m³
